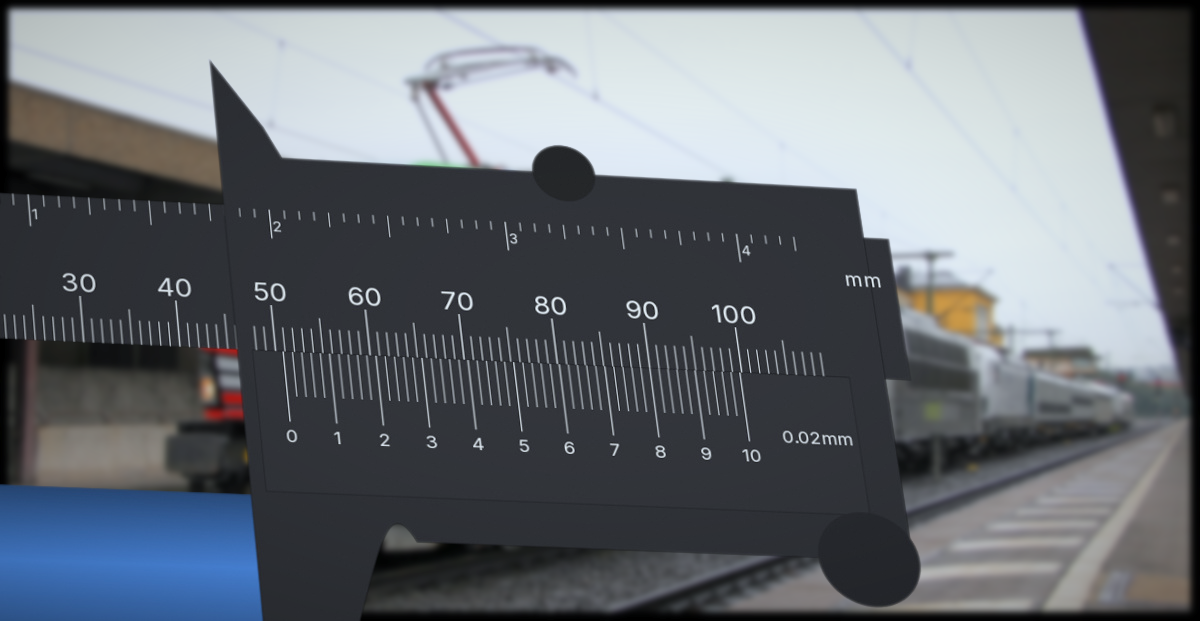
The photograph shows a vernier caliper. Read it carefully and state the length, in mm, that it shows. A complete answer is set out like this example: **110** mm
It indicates **50.8** mm
